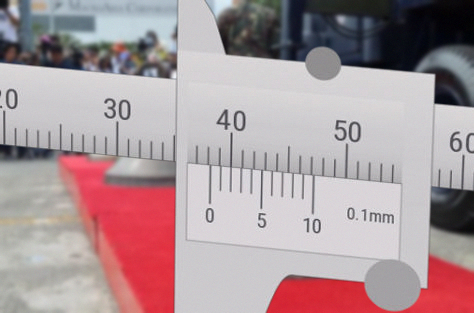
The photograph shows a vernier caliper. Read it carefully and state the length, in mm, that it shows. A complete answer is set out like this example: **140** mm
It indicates **38.2** mm
